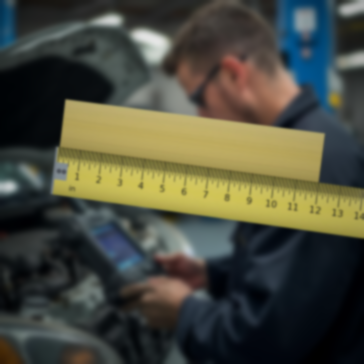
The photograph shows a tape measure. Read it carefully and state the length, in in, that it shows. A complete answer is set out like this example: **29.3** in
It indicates **12** in
